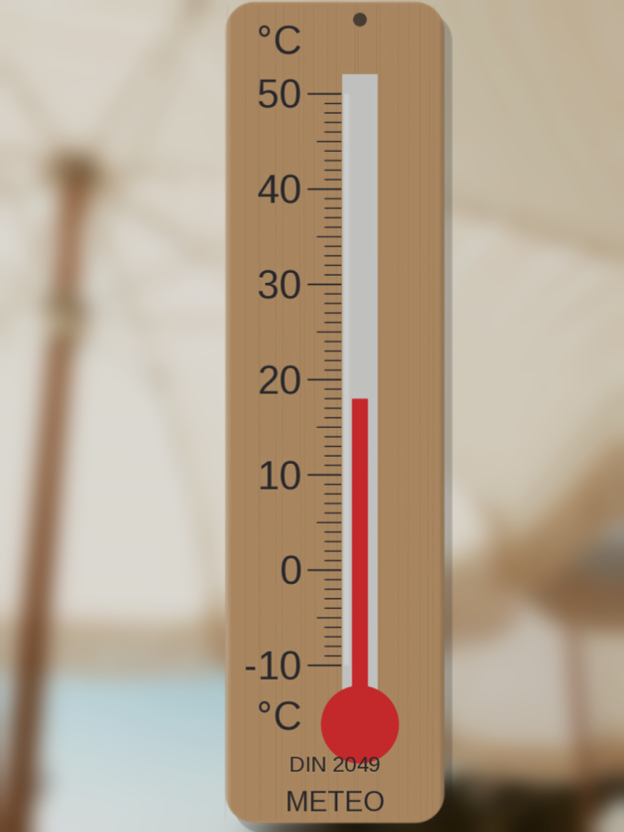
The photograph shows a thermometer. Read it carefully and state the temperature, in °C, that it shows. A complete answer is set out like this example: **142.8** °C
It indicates **18** °C
